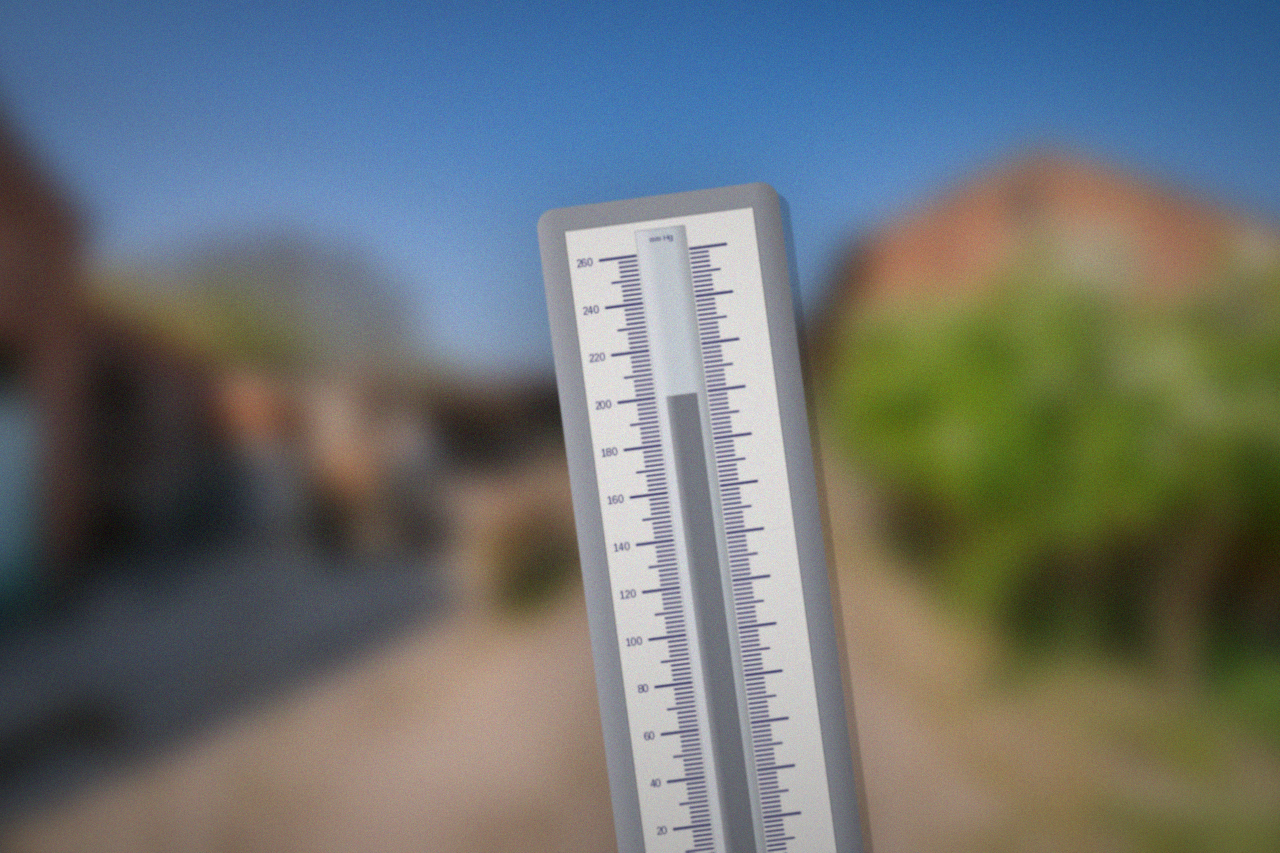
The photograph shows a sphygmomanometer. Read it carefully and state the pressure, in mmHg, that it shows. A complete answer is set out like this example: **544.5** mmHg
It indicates **200** mmHg
